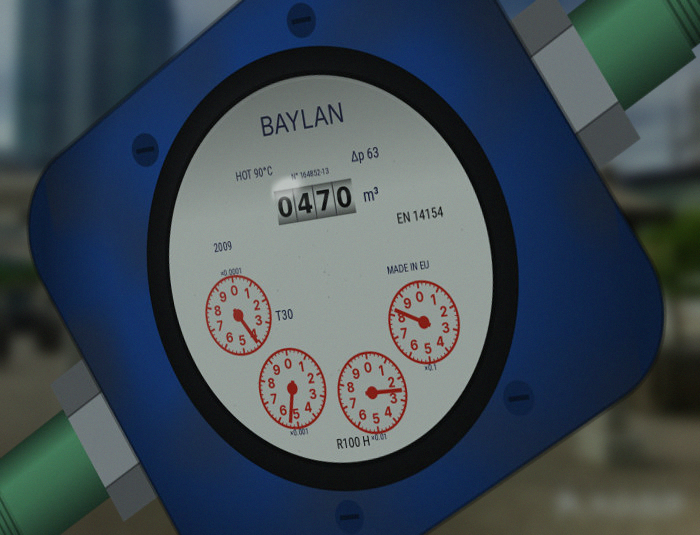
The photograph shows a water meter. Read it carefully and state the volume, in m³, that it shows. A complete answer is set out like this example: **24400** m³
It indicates **470.8254** m³
